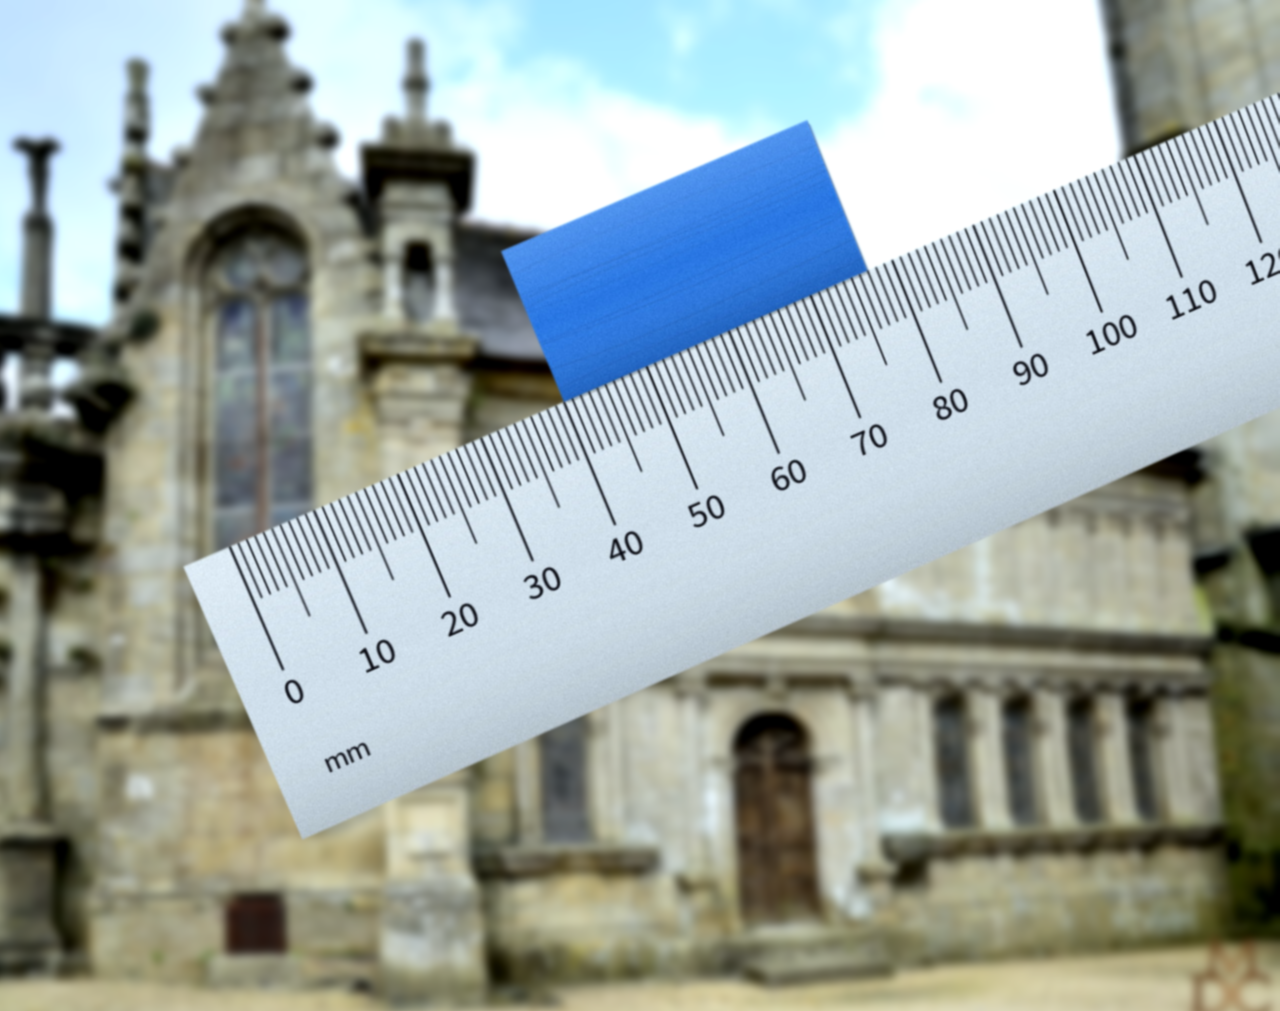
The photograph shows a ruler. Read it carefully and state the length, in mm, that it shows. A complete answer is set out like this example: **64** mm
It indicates **37** mm
